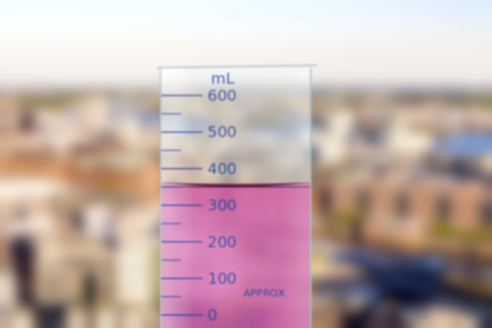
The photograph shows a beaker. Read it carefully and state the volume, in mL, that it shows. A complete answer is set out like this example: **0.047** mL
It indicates **350** mL
